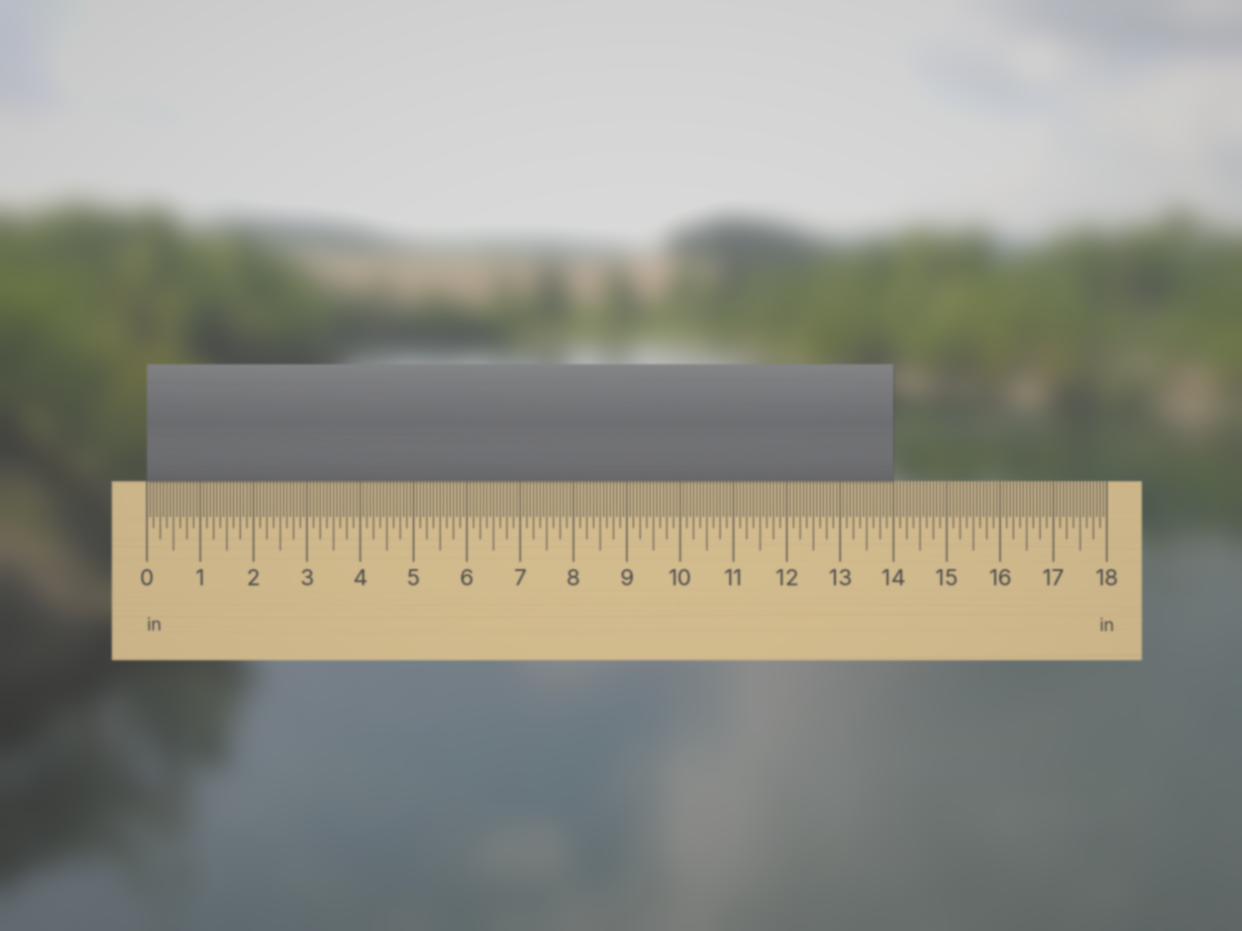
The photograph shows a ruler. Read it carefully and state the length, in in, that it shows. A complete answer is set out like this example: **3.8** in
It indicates **14** in
